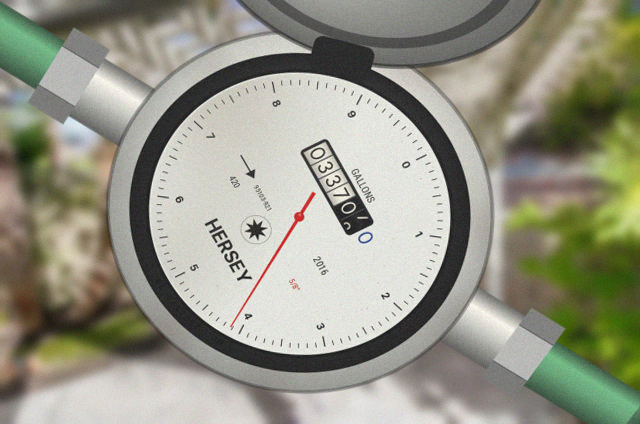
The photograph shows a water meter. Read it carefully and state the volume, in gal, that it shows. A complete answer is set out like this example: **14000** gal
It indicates **337074.1** gal
